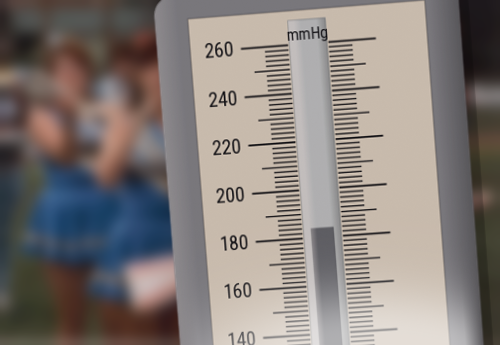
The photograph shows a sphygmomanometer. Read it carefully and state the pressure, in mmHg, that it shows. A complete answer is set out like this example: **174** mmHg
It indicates **184** mmHg
